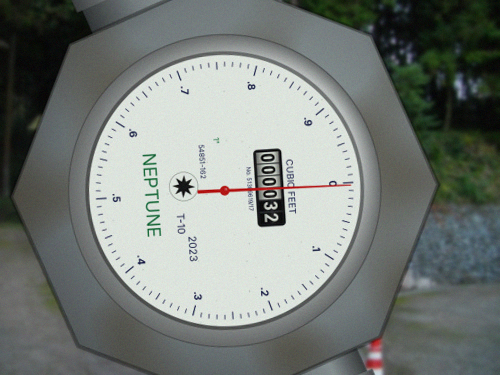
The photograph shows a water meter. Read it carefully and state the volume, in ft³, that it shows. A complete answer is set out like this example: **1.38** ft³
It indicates **32.00** ft³
